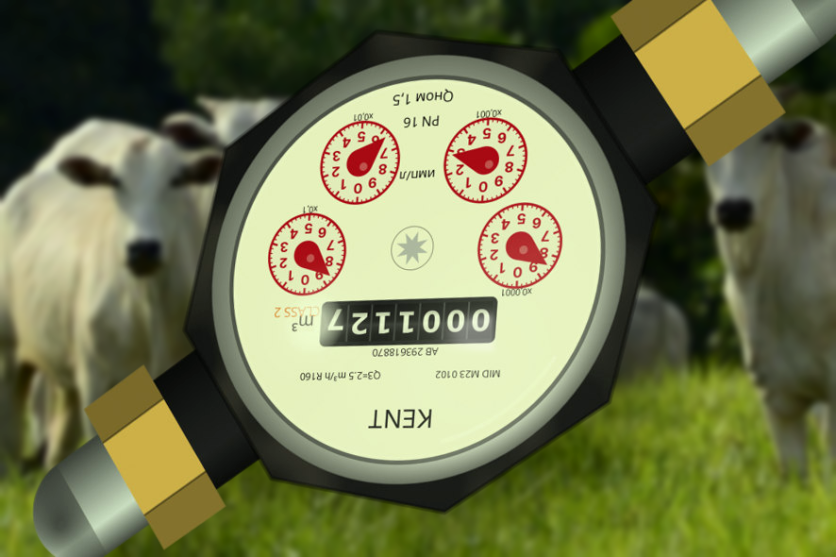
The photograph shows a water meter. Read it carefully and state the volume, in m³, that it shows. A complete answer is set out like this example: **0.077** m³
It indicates **1126.8628** m³
